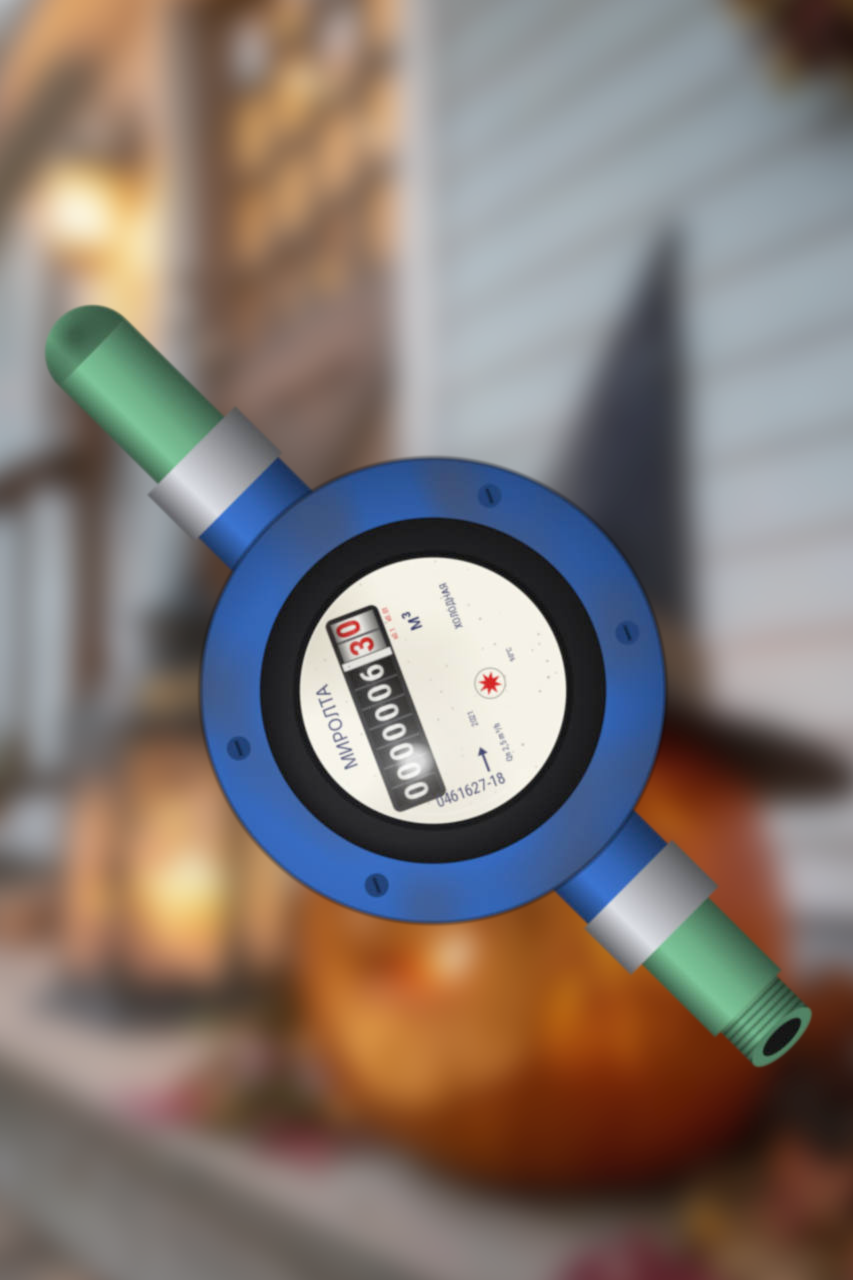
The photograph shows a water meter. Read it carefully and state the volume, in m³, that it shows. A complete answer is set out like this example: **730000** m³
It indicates **6.30** m³
